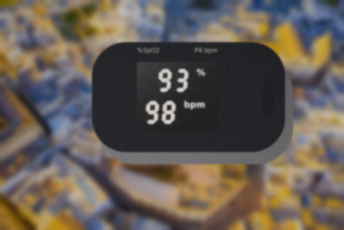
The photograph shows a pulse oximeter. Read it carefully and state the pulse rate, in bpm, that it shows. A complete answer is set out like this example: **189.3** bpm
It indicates **98** bpm
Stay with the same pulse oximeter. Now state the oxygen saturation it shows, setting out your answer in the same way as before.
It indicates **93** %
